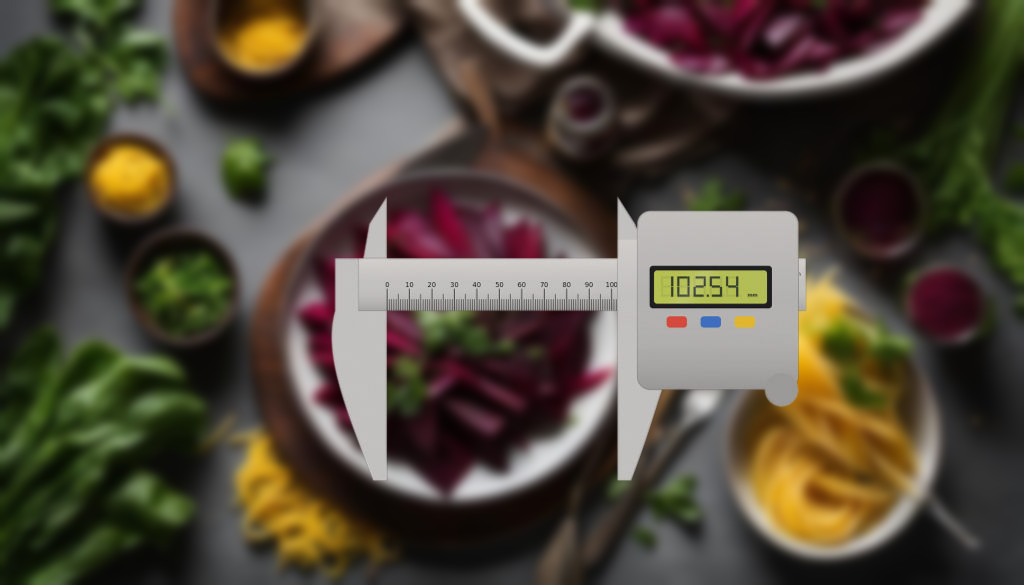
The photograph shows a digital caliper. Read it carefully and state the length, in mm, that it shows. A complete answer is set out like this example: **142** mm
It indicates **102.54** mm
